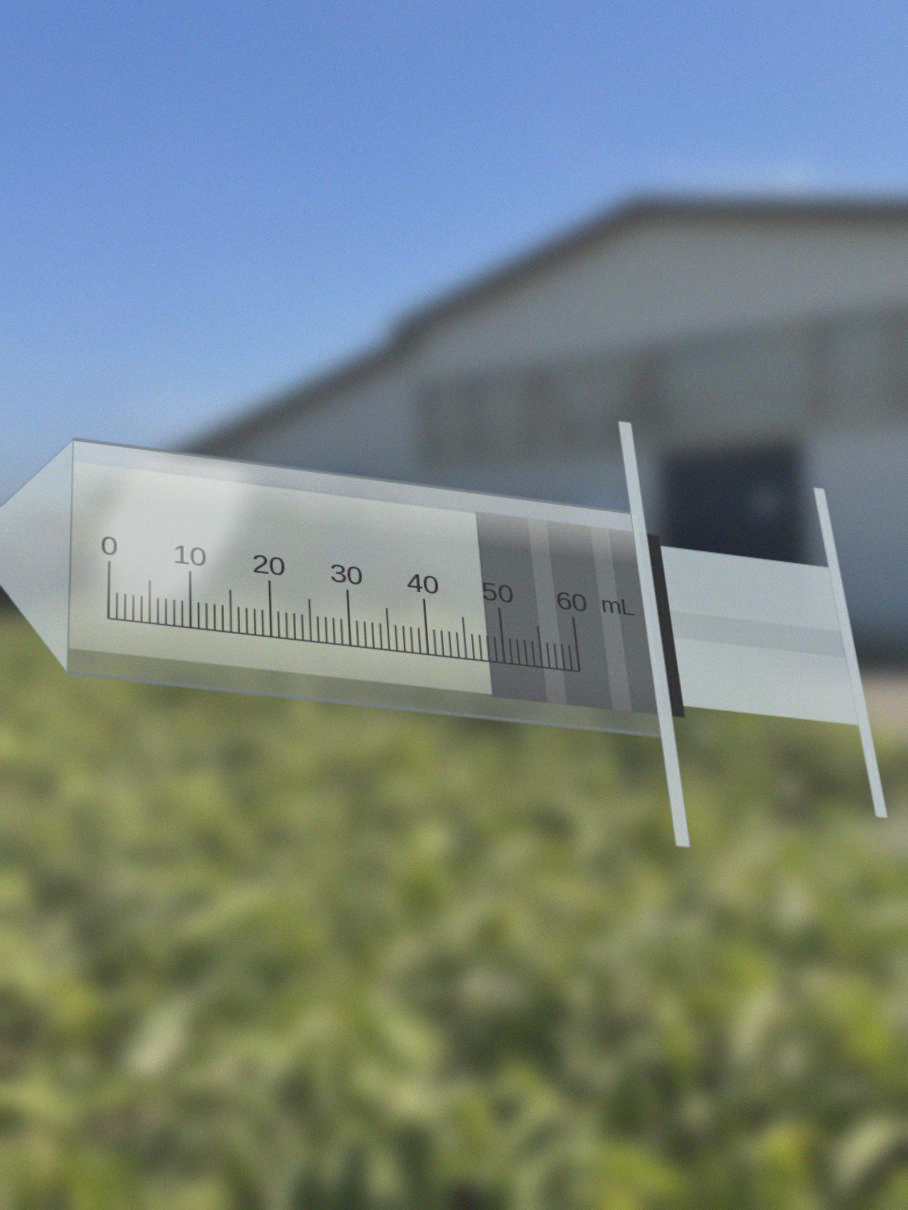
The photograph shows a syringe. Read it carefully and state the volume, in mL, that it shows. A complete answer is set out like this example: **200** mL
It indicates **48** mL
